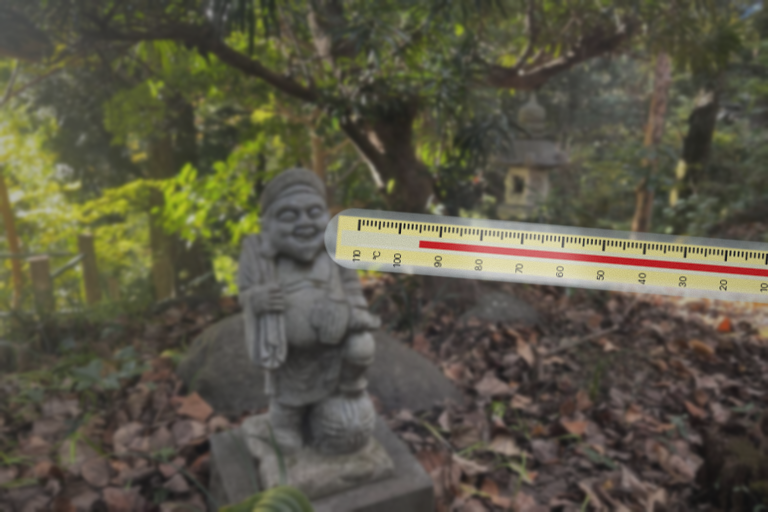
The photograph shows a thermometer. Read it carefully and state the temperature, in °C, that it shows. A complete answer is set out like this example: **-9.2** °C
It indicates **95** °C
